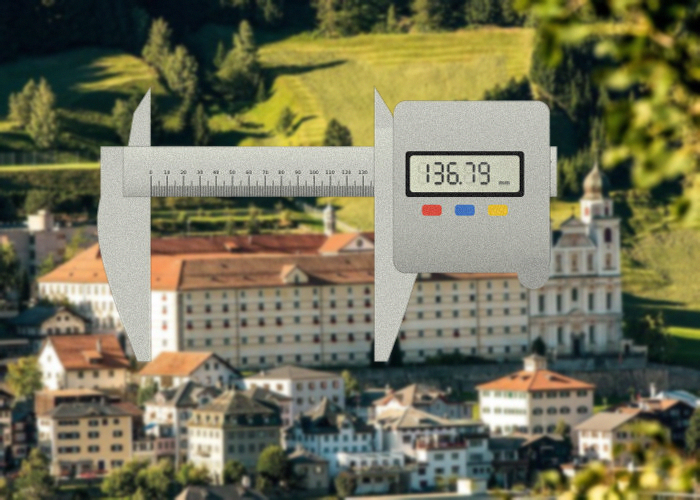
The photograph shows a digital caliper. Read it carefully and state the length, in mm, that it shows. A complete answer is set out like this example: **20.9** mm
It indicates **136.79** mm
